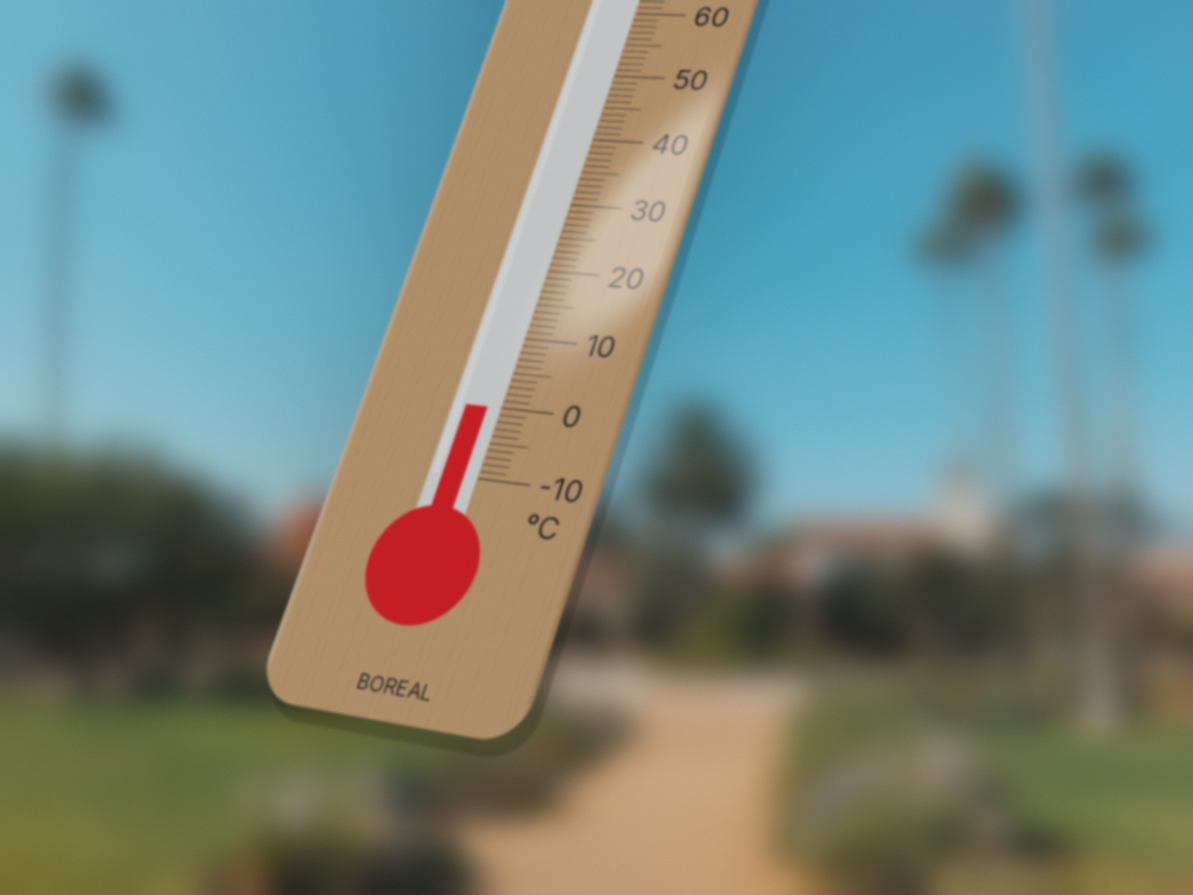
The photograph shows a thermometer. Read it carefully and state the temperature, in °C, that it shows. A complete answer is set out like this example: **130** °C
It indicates **0** °C
